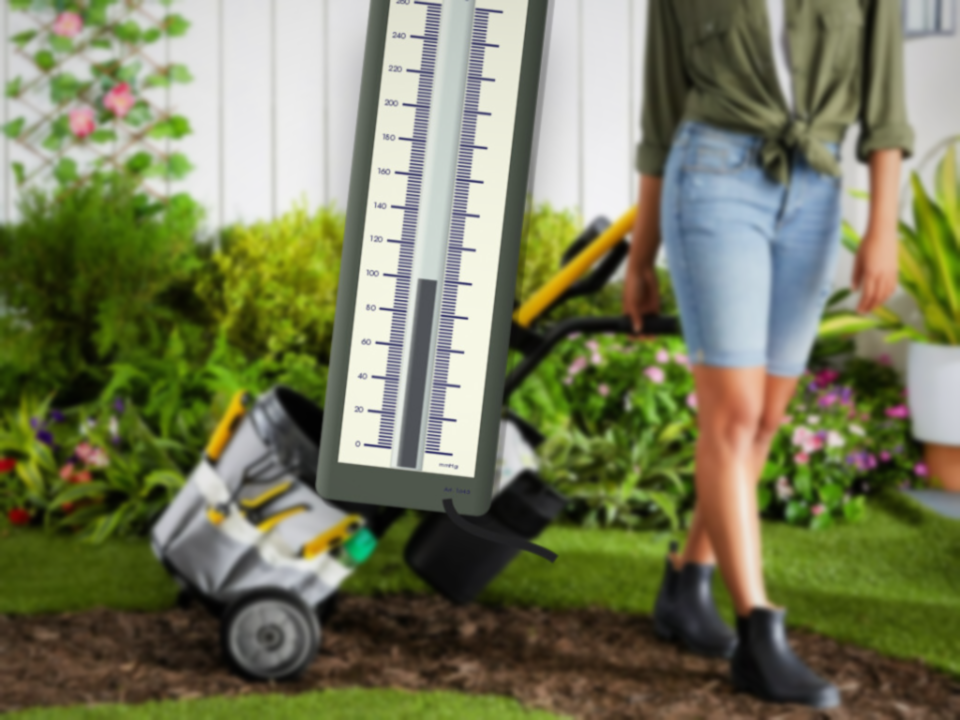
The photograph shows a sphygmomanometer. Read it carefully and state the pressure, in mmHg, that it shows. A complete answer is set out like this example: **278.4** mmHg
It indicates **100** mmHg
